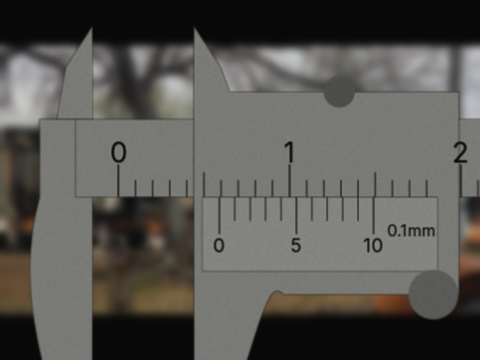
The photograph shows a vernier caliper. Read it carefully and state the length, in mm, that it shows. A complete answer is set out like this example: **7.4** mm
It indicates **5.9** mm
